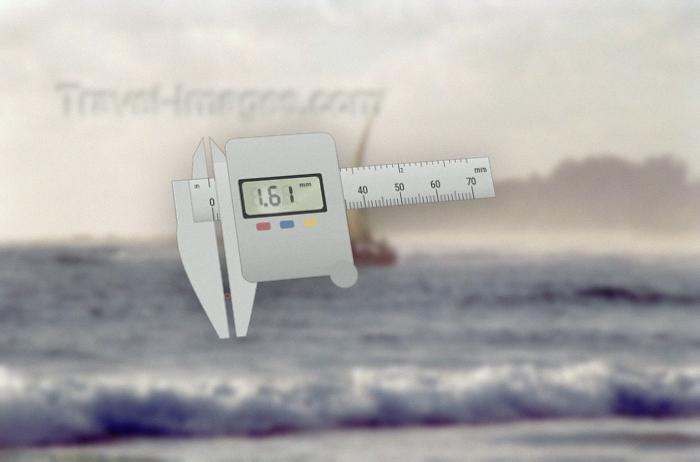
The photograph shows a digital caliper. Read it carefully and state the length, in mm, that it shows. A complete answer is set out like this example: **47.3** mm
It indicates **1.61** mm
